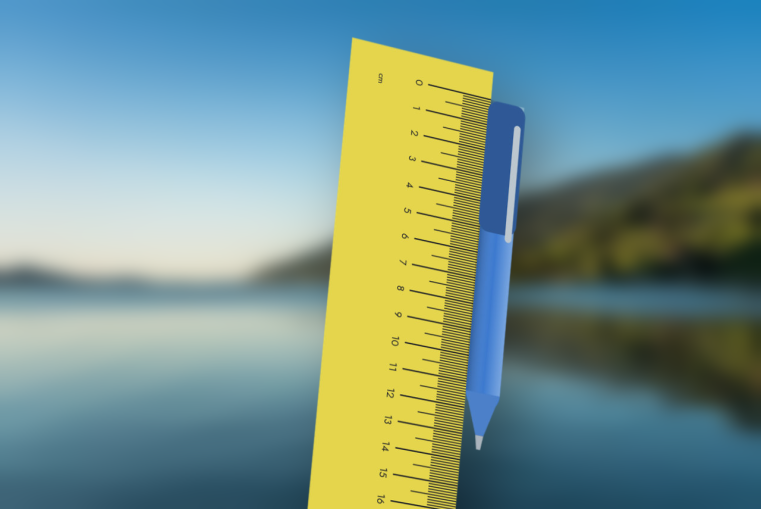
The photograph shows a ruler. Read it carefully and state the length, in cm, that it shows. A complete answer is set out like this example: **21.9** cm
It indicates **13.5** cm
